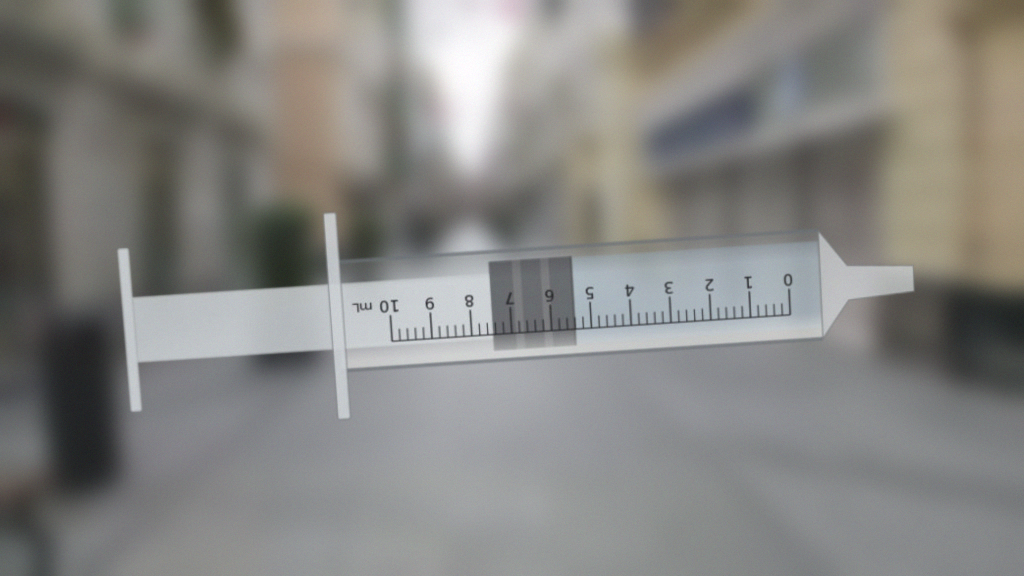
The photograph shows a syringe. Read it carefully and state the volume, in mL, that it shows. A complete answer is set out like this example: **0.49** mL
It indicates **5.4** mL
